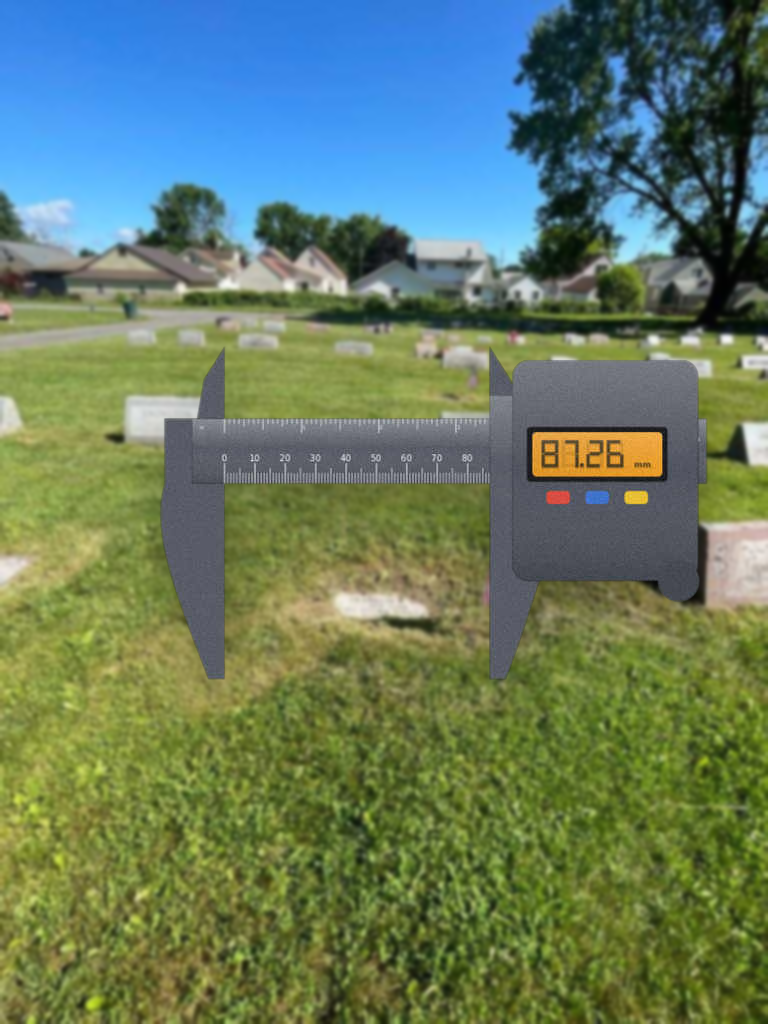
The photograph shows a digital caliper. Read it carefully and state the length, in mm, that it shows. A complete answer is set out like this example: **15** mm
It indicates **87.26** mm
